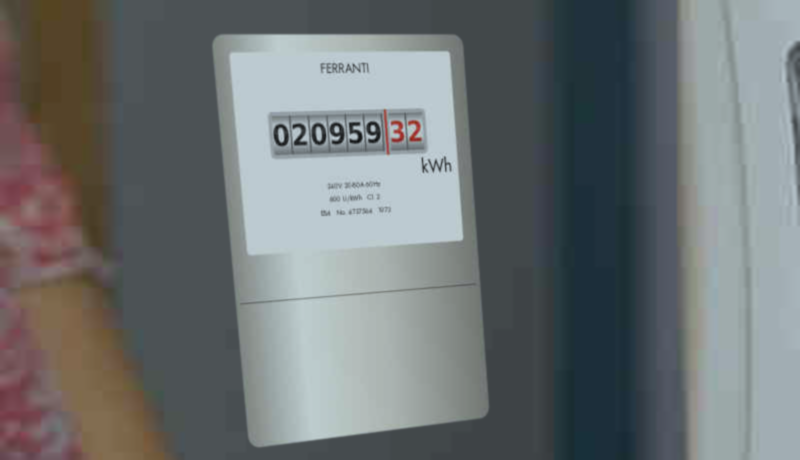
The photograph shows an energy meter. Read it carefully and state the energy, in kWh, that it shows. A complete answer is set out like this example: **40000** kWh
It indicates **20959.32** kWh
